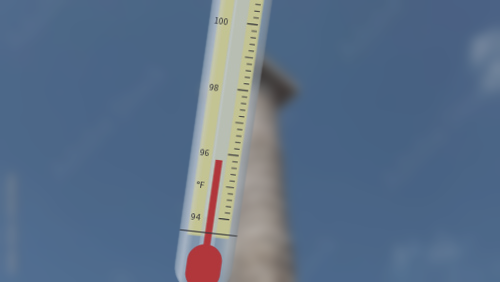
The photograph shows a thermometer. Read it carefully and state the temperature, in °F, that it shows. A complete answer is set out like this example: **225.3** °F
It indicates **95.8** °F
